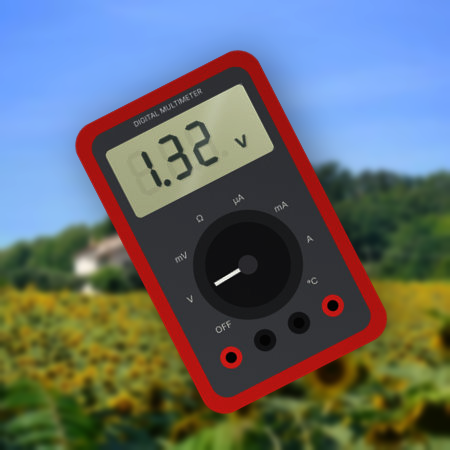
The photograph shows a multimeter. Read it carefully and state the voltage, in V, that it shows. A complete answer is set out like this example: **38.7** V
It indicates **1.32** V
